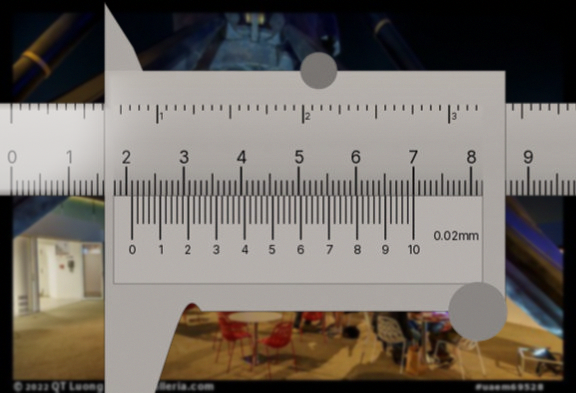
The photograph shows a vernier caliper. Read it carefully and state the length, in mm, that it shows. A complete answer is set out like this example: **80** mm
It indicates **21.0** mm
